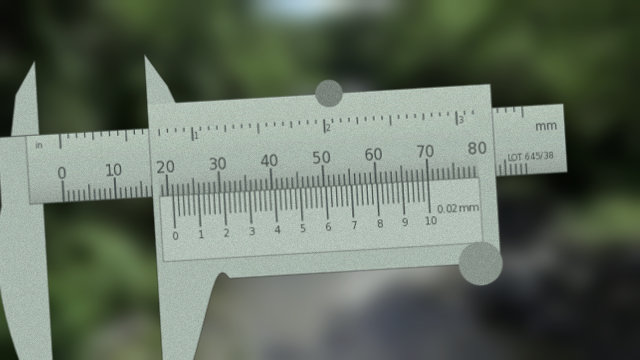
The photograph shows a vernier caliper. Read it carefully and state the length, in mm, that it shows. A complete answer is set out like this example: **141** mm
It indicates **21.0** mm
